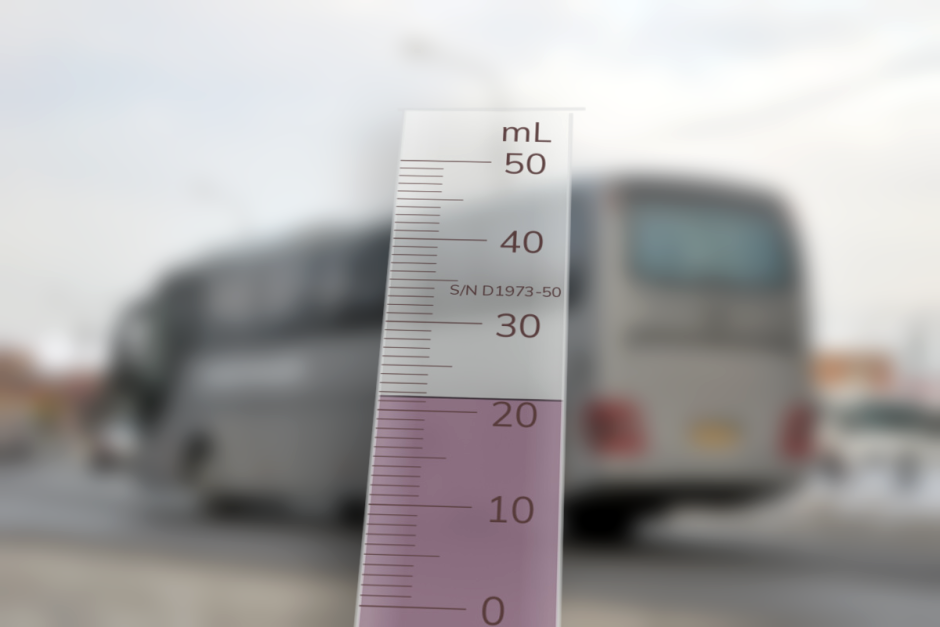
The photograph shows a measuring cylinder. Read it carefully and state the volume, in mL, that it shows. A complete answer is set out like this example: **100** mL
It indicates **21.5** mL
